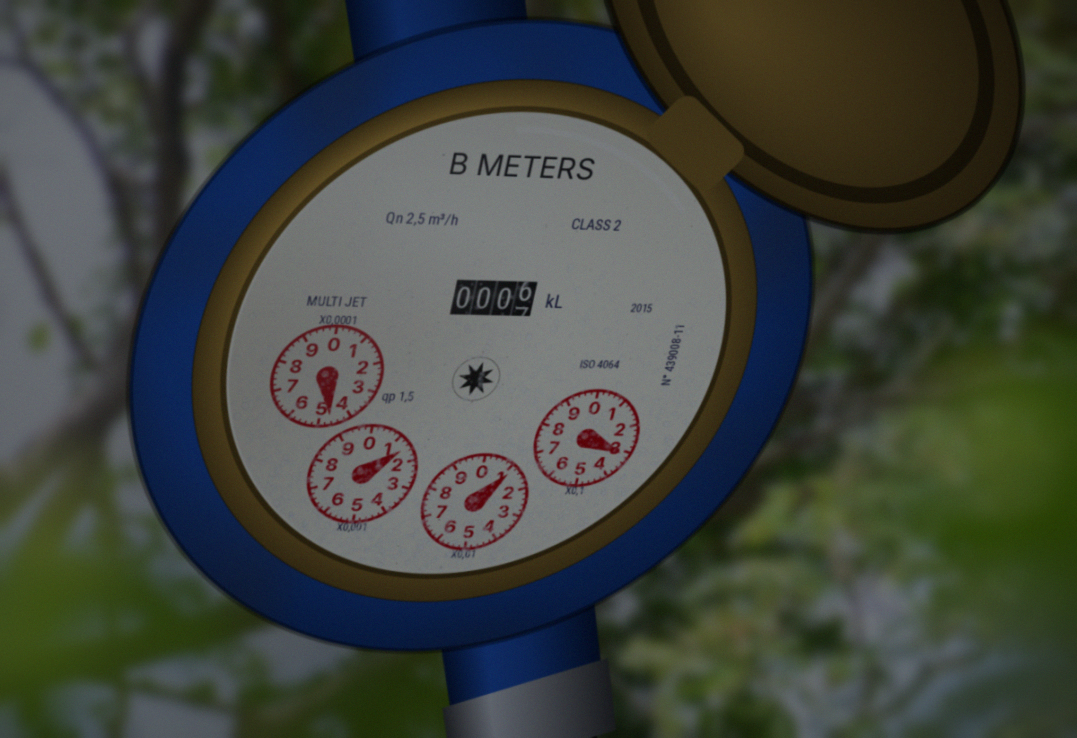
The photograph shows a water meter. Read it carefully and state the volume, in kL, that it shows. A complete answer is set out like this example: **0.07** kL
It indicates **6.3114** kL
